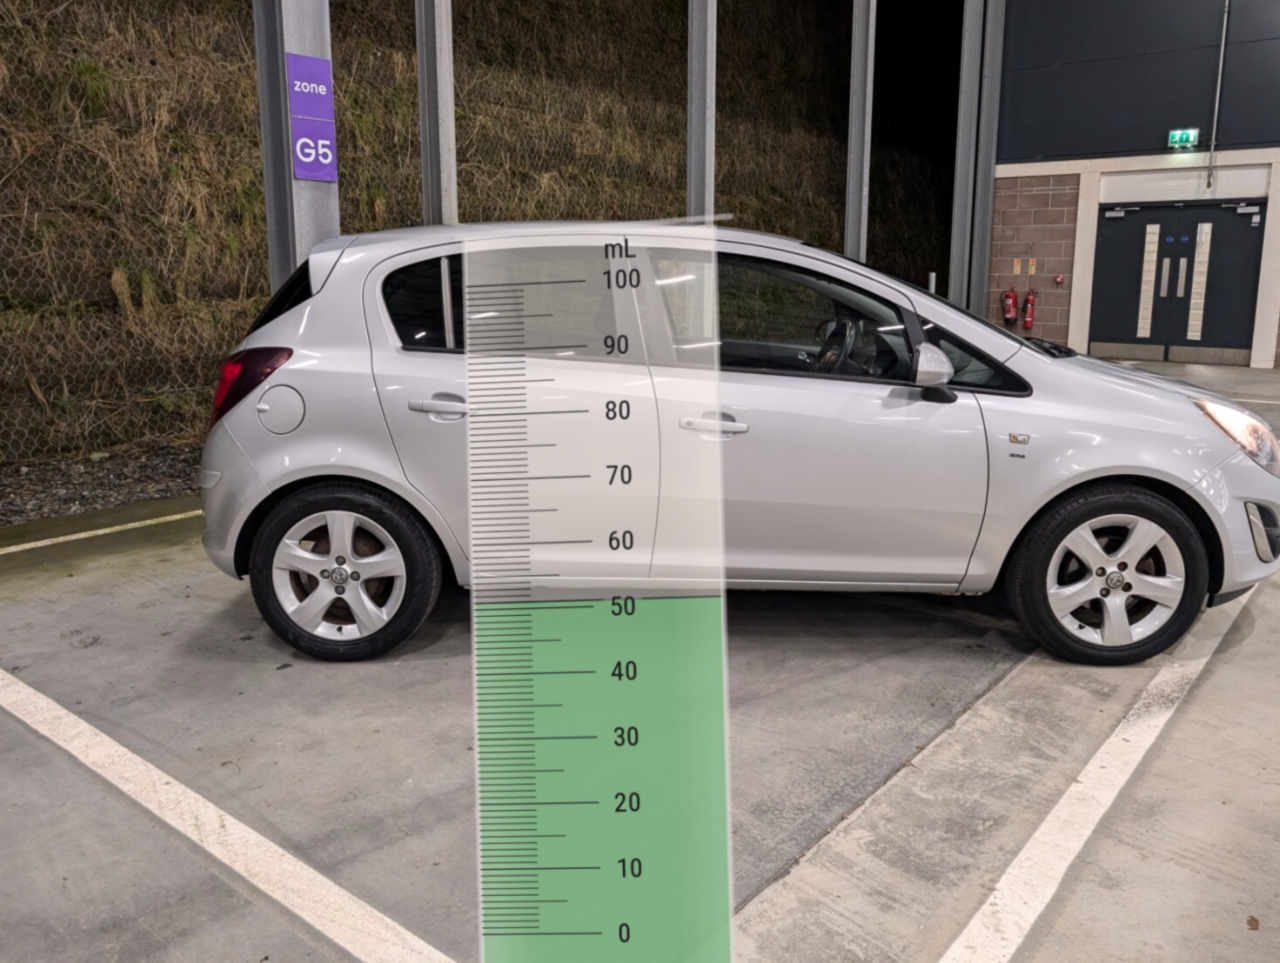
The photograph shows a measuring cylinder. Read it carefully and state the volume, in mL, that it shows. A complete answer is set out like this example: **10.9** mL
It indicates **51** mL
